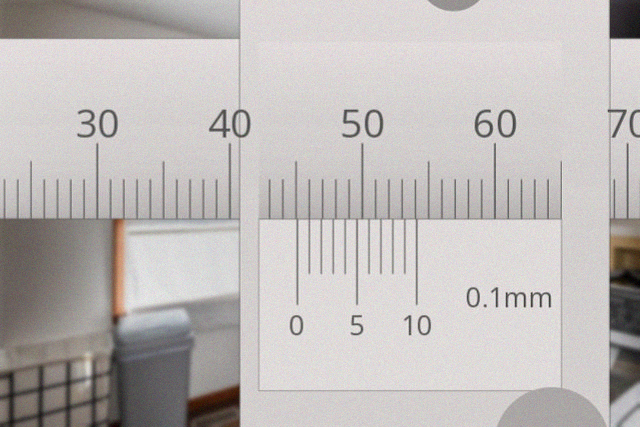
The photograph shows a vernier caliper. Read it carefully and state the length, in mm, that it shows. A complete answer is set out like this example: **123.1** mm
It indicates **45.1** mm
